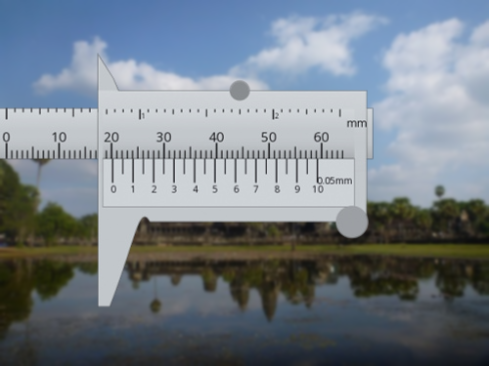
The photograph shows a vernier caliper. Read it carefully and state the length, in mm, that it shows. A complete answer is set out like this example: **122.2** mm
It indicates **20.2** mm
